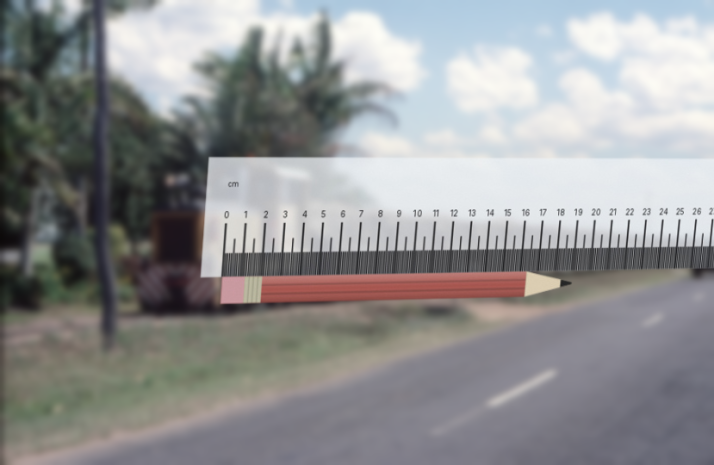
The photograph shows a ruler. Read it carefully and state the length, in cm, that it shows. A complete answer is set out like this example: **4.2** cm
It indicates **19** cm
